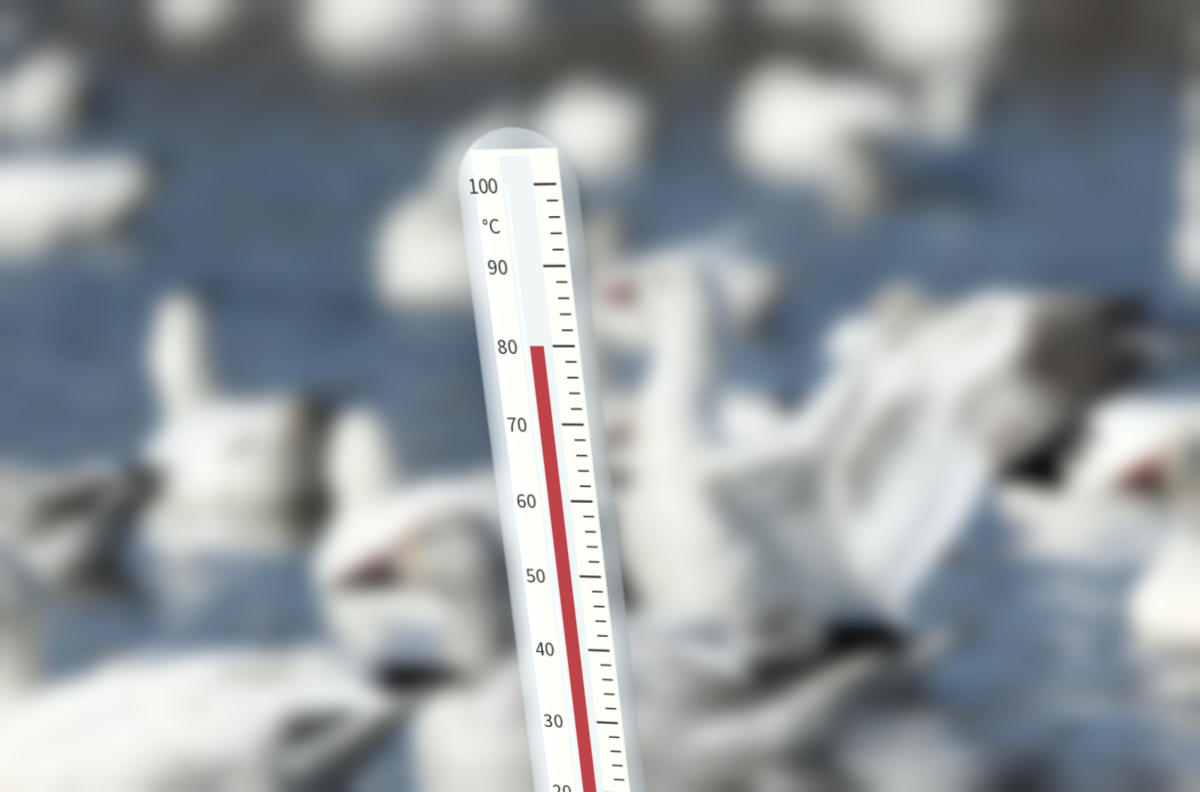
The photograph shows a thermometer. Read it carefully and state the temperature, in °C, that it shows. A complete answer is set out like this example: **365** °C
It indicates **80** °C
